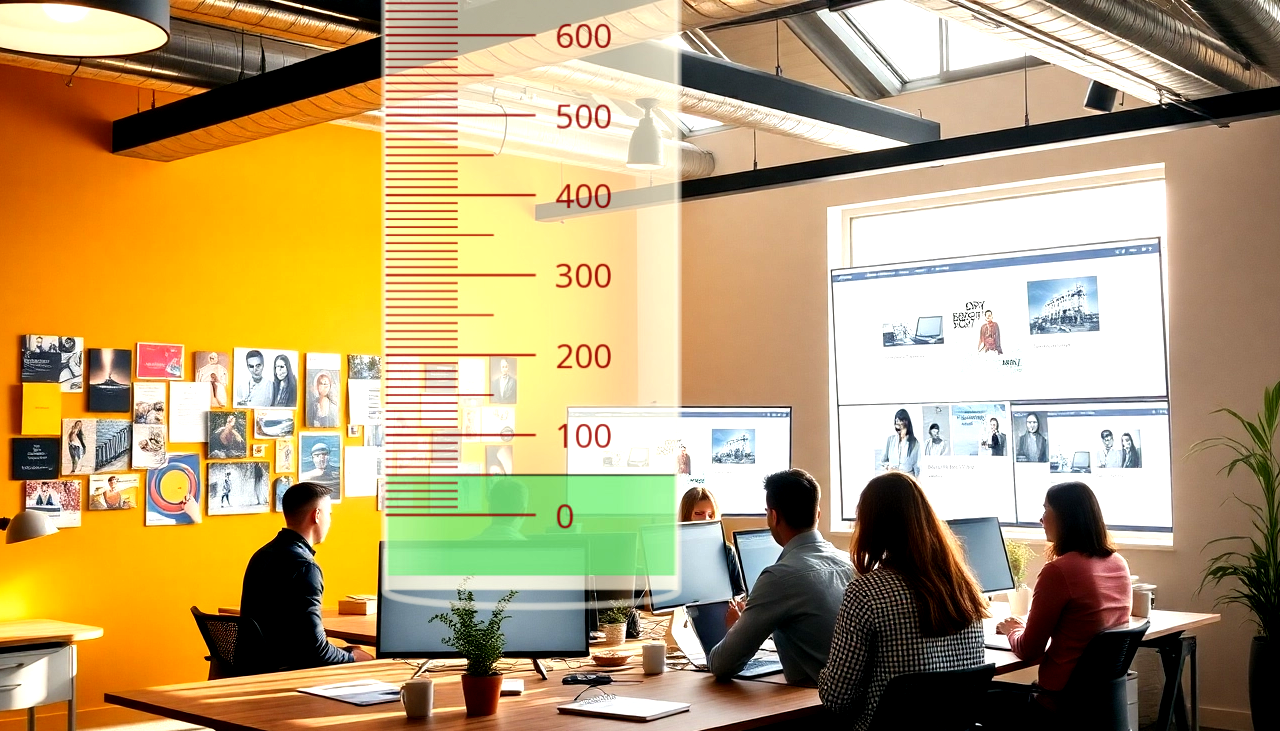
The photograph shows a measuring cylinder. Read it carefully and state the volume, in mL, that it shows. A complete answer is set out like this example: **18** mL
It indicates **50** mL
